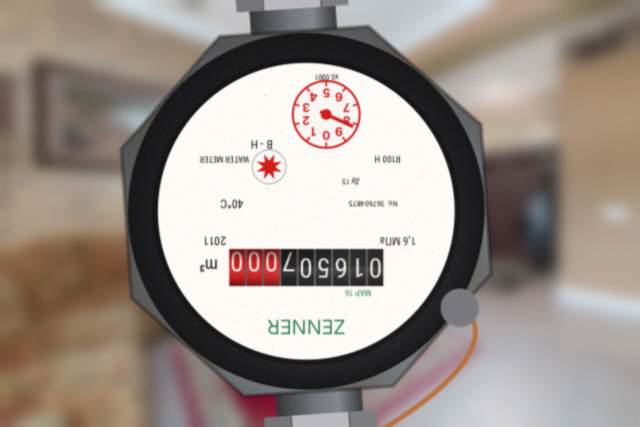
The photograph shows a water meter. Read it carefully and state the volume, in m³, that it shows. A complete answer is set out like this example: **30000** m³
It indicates **16506.9998** m³
